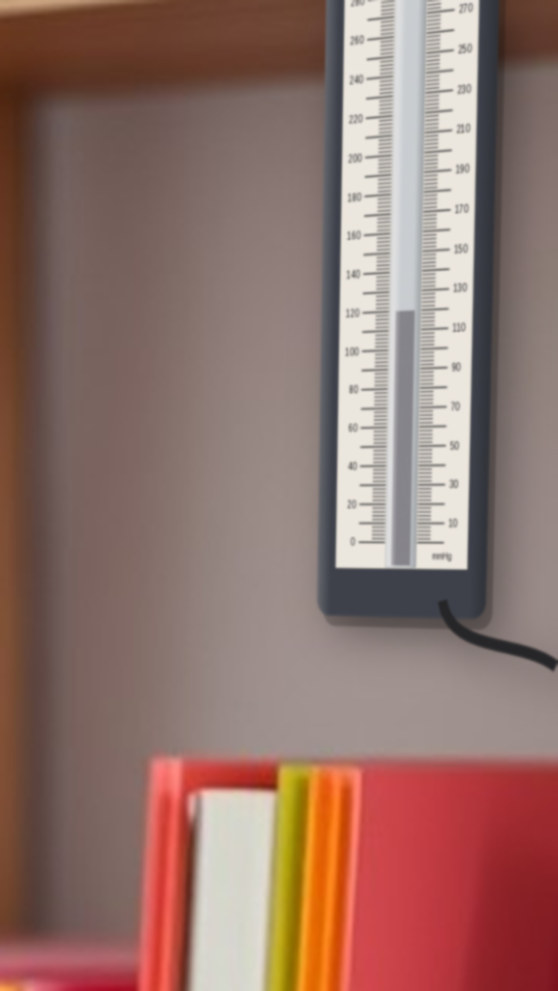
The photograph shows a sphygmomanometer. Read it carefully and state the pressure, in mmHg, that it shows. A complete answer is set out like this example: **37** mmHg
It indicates **120** mmHg
